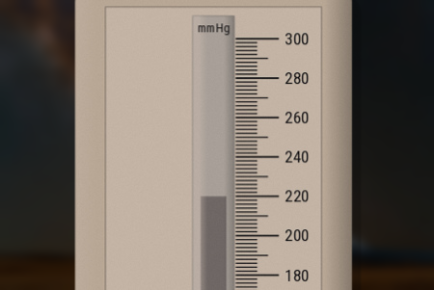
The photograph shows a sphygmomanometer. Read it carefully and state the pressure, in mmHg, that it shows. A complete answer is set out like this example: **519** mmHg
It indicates **220** mmHg
